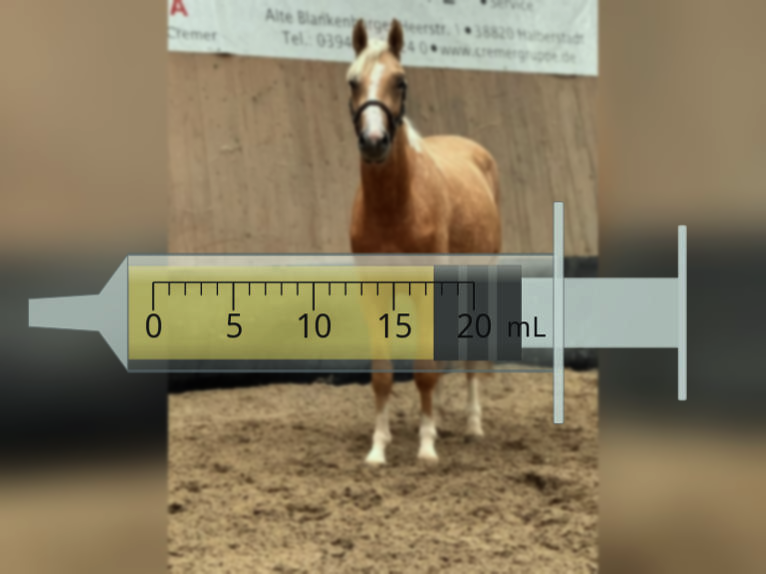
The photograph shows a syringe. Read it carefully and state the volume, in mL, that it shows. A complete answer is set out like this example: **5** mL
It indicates **17.5** mL
